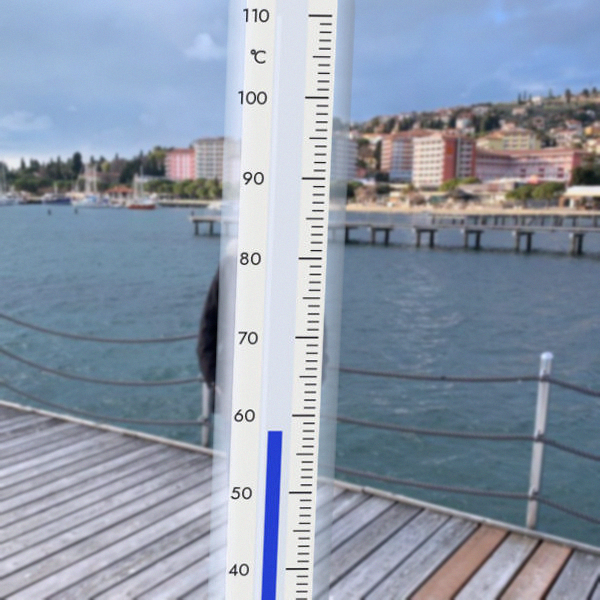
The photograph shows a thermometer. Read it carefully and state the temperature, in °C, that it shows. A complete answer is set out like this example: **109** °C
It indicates **58** °C
